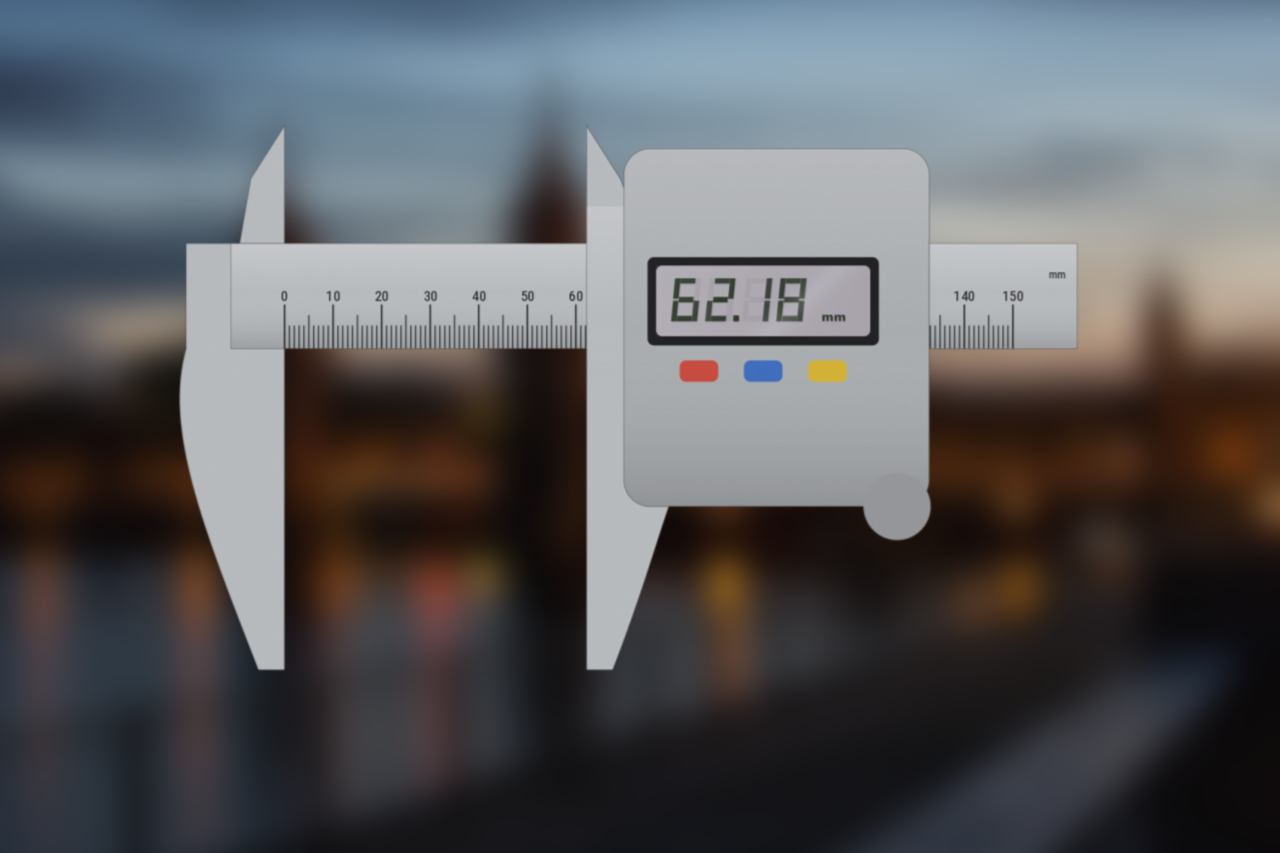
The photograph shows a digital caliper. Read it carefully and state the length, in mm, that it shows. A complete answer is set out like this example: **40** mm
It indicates **62.18** mm
